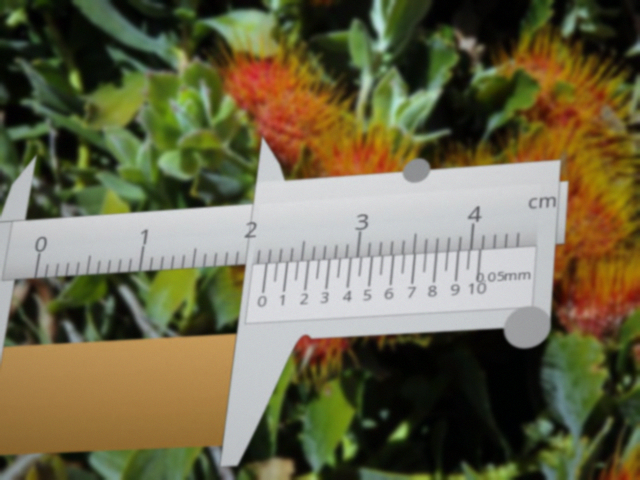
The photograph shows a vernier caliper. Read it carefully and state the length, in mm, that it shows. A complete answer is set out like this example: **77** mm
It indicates **21.8** mm
